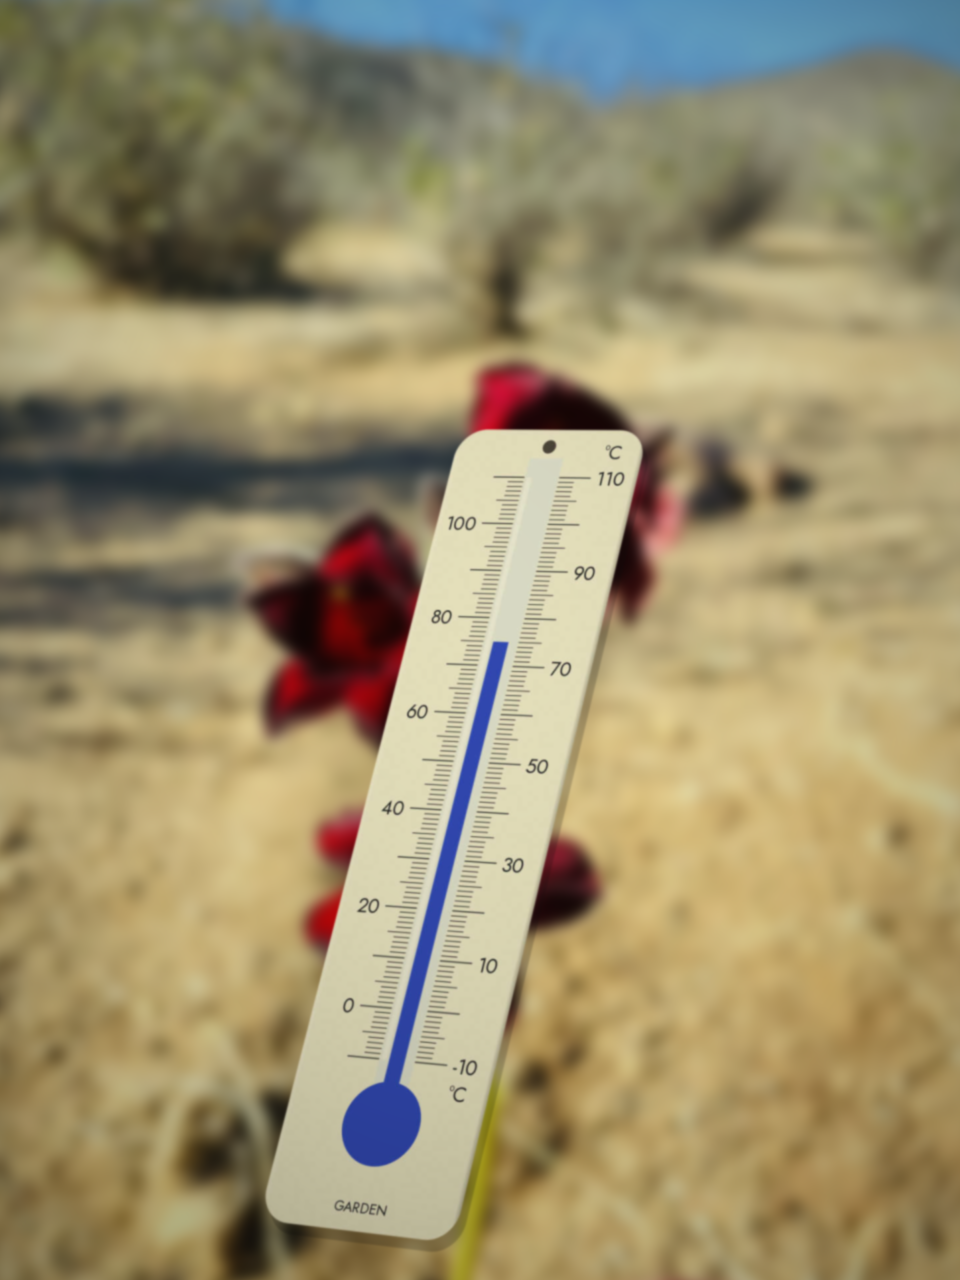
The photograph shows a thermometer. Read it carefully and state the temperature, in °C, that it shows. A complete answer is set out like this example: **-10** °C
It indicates **75** °C
